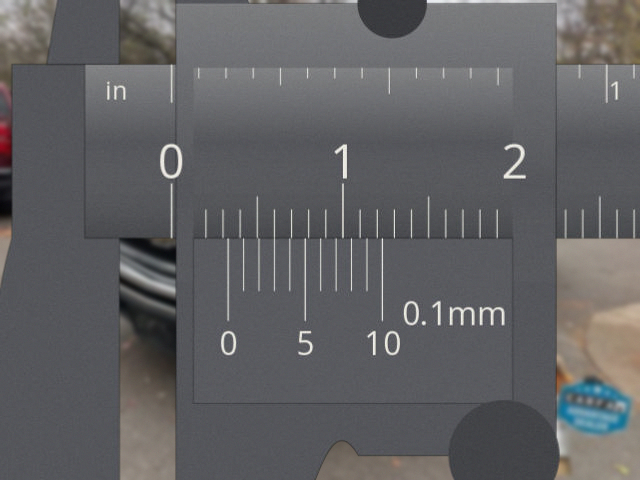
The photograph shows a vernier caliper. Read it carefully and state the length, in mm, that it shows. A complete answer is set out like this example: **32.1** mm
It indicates **3.3** mm
